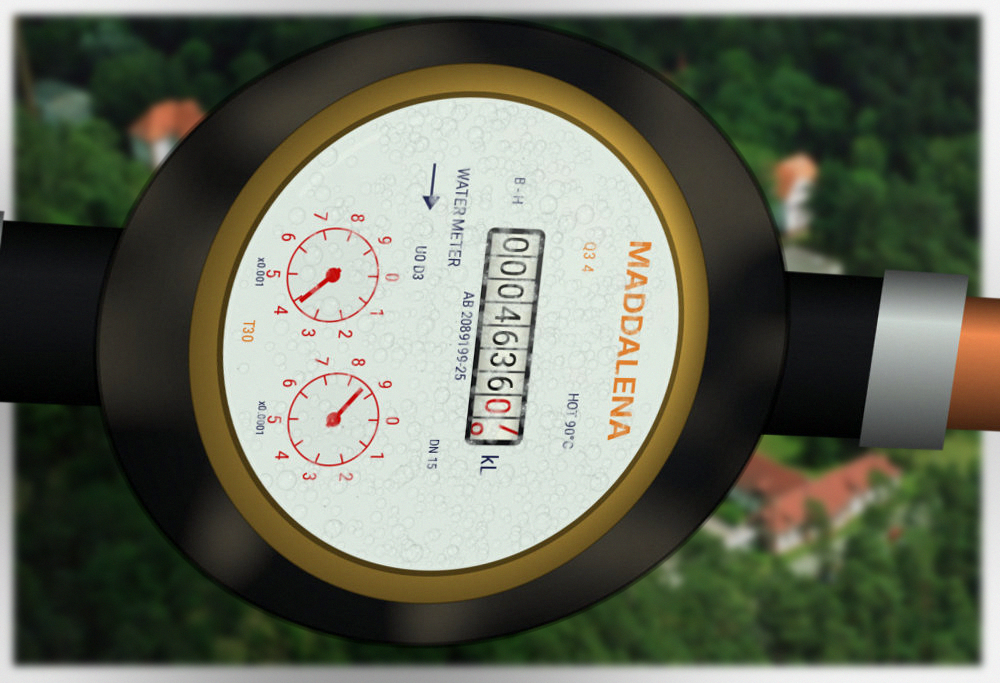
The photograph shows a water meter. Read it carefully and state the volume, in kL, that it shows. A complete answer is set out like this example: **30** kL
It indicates **4636.0738** kL
